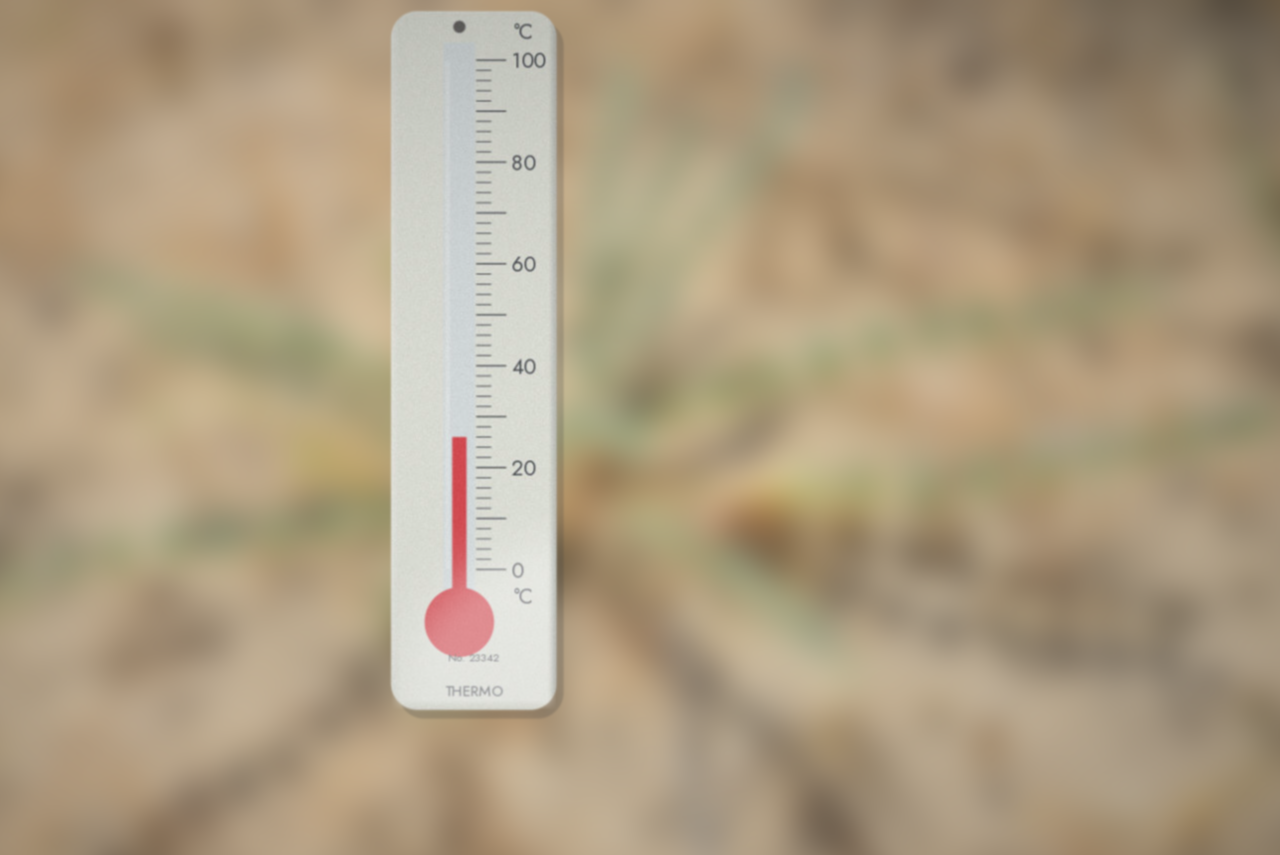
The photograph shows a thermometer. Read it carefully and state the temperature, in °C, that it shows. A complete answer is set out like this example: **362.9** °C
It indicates **26** °C
